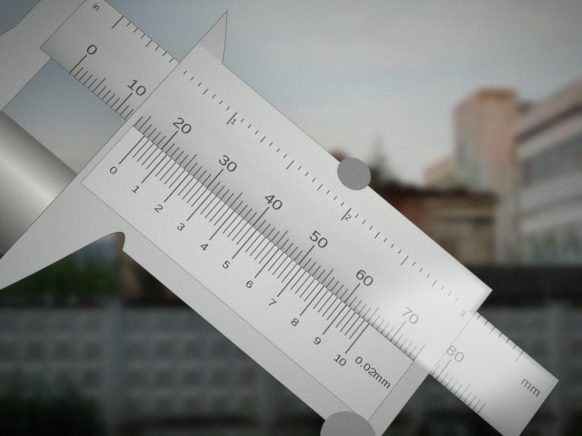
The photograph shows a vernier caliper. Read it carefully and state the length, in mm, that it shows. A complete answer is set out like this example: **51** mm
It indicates **16.4** mm
